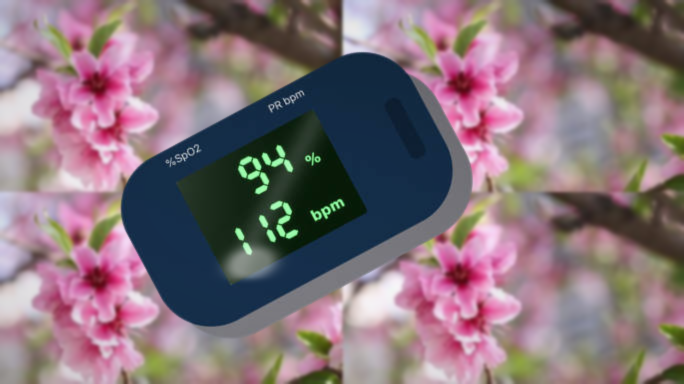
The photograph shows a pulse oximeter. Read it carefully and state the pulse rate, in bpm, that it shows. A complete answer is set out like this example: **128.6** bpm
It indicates **112** bpm
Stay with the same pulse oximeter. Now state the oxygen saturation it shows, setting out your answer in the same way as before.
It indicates **94** %
